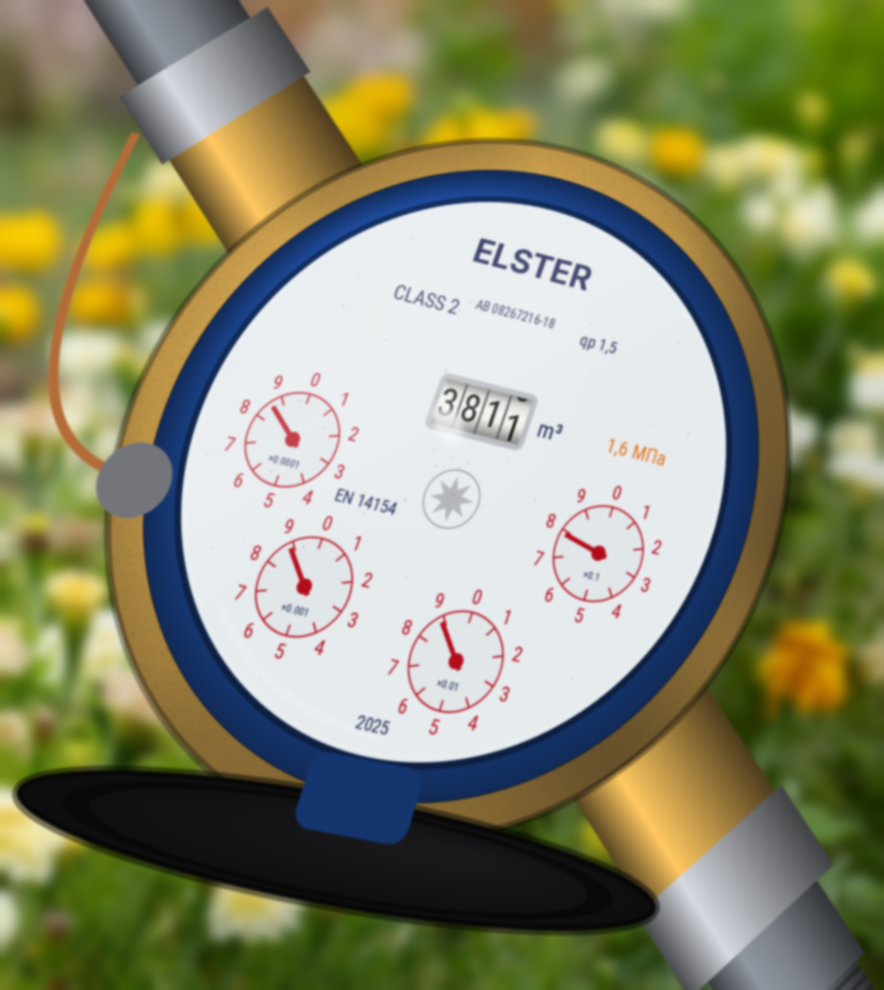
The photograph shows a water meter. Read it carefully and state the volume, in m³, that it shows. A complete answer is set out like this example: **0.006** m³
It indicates **3810.7888** m³
